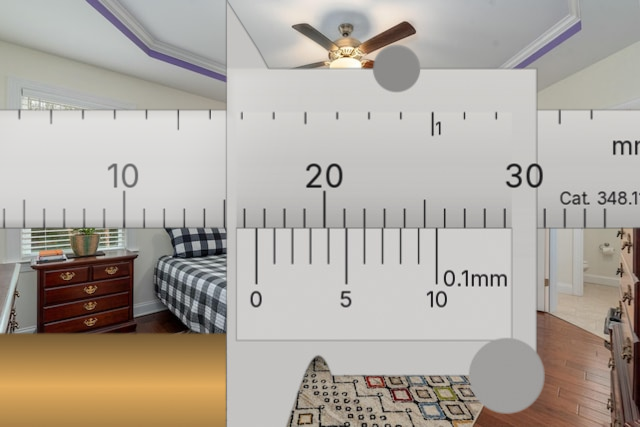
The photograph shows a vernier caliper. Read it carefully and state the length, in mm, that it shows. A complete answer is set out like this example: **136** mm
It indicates **16.6** mm
